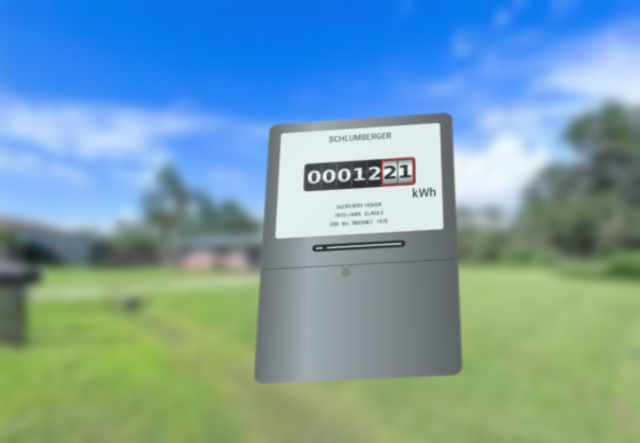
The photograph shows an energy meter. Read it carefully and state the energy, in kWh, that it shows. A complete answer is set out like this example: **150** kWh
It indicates **12.21** kWh
